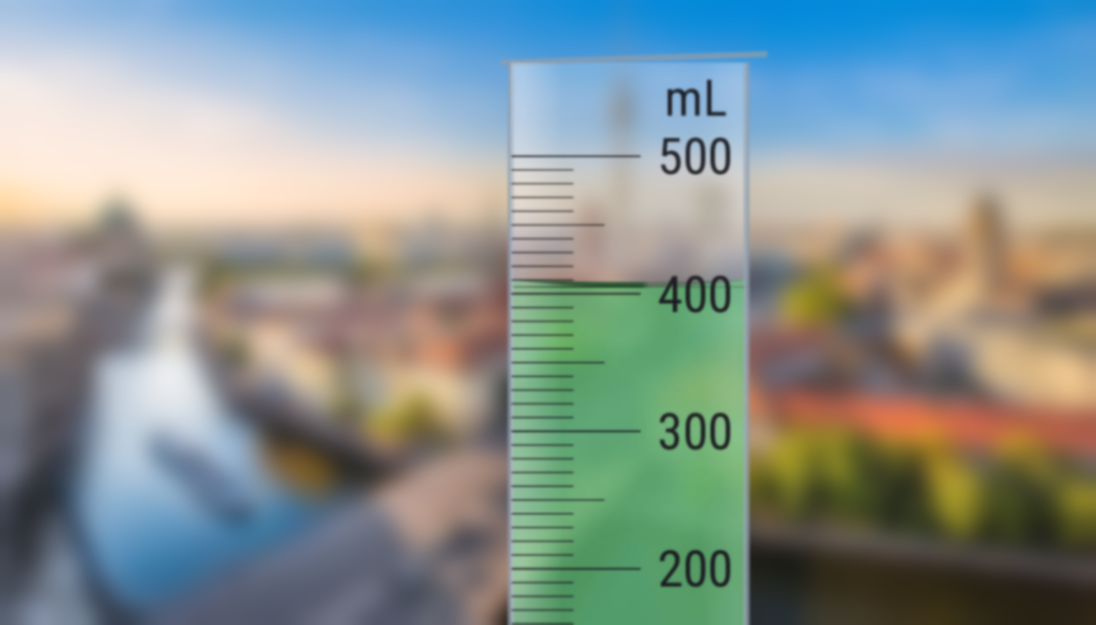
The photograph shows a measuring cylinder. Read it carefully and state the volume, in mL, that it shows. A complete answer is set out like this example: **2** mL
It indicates **405** mL
